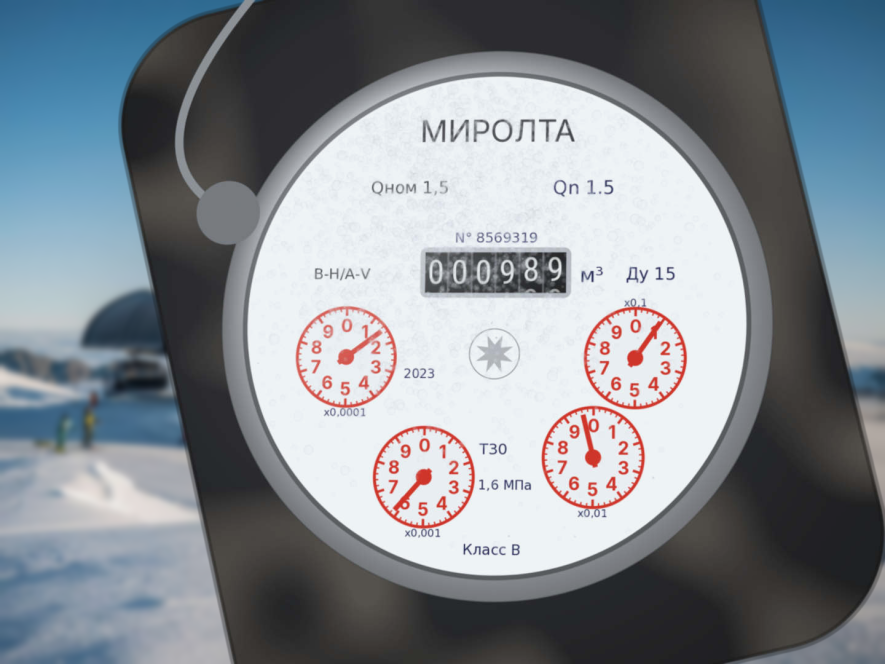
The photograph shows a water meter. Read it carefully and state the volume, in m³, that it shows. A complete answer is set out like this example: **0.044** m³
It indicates **989.0961** m³
